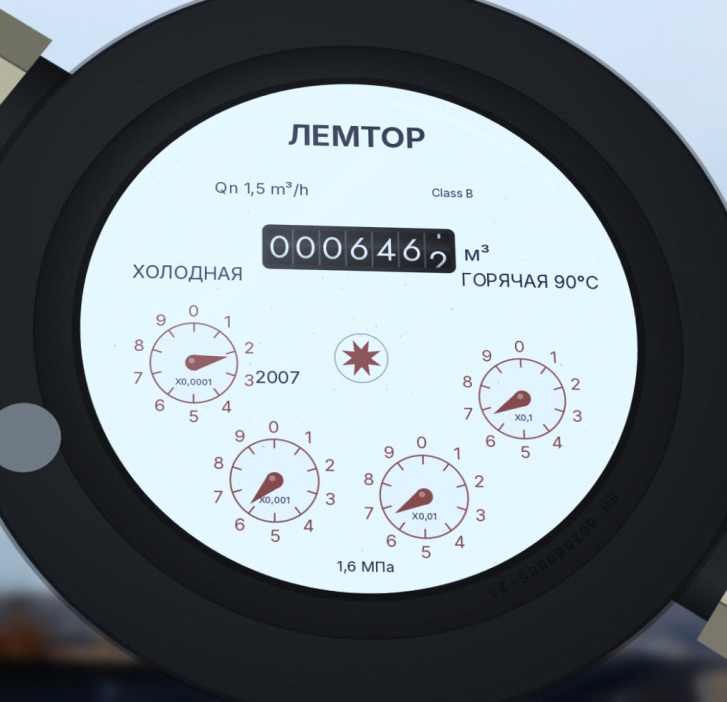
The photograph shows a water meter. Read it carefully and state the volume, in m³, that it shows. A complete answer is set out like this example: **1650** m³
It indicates **6461.6662** m³
